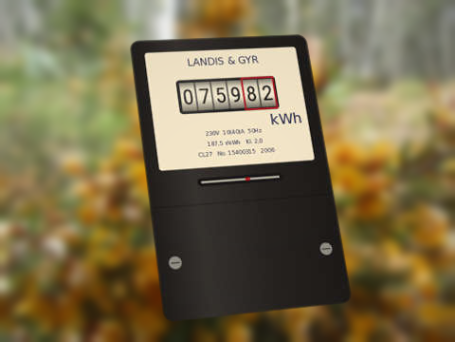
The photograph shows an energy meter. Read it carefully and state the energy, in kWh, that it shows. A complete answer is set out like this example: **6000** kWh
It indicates **759.82** kWh
